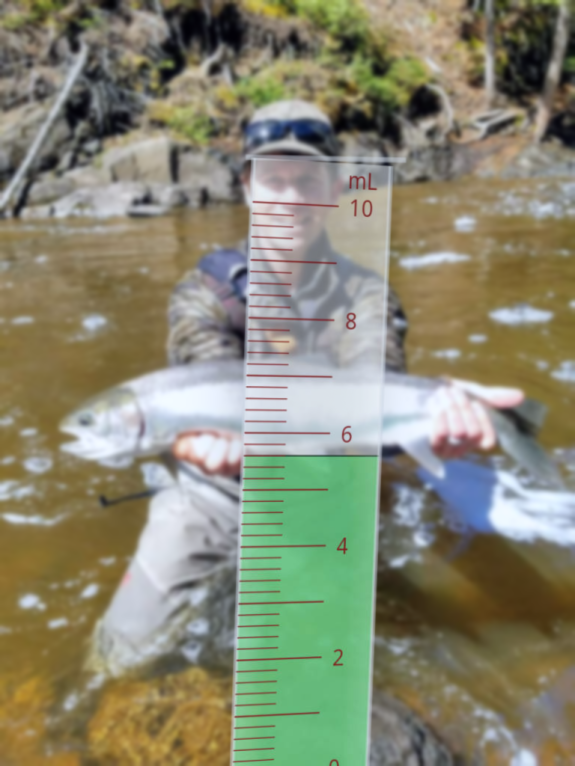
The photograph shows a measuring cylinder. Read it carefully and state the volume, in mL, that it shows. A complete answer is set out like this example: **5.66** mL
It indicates **5.6** mL
